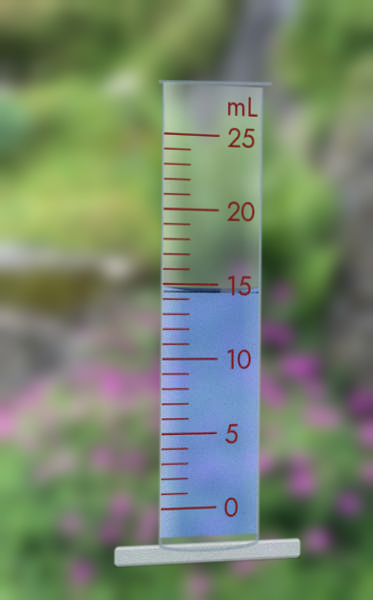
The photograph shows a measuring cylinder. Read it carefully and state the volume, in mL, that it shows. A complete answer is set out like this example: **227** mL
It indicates **14.5** mL
